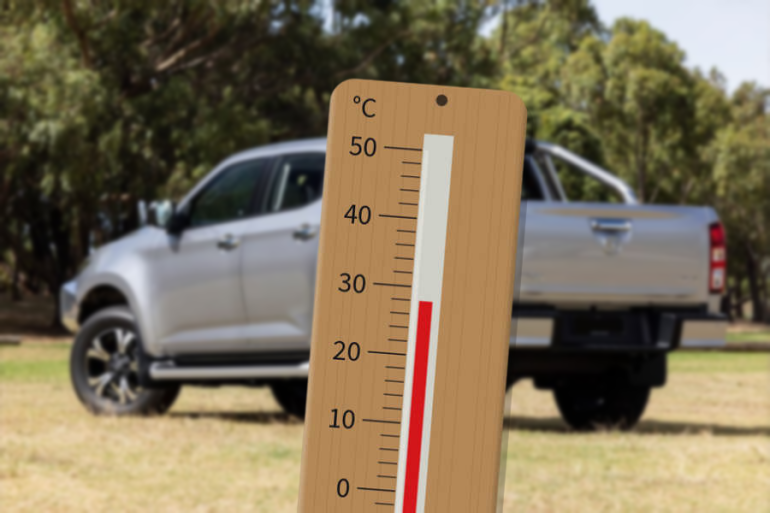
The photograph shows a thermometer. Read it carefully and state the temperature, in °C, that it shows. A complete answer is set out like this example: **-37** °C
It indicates **28** °C
